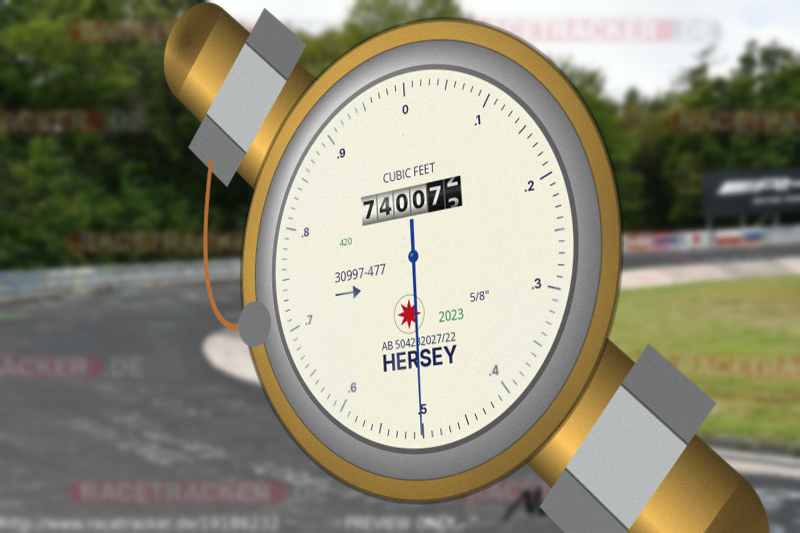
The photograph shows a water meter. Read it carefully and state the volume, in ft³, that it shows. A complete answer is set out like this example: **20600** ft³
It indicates **740072.50** ft³
